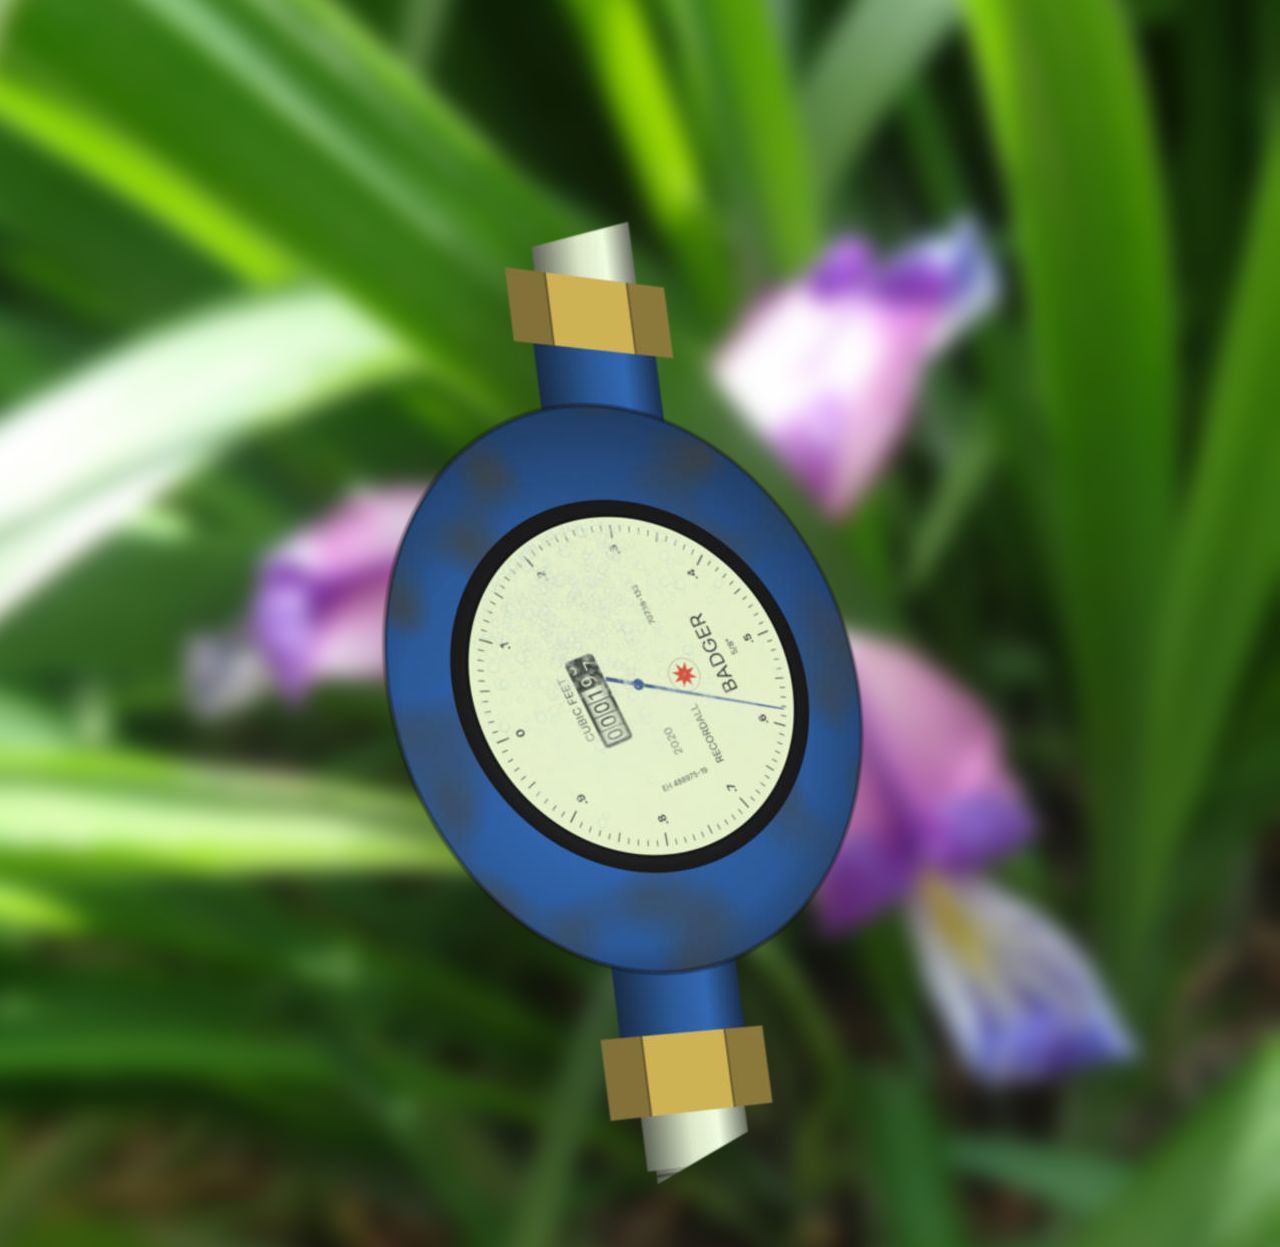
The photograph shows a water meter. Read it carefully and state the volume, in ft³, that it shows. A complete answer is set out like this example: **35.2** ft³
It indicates **196.58** ft³
